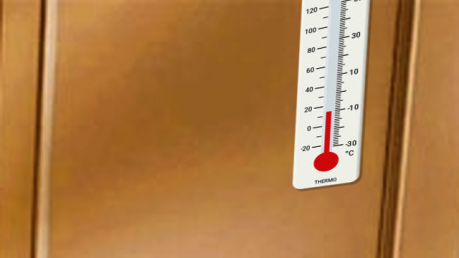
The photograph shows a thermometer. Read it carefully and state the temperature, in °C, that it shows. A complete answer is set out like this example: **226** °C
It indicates **-10** °C
